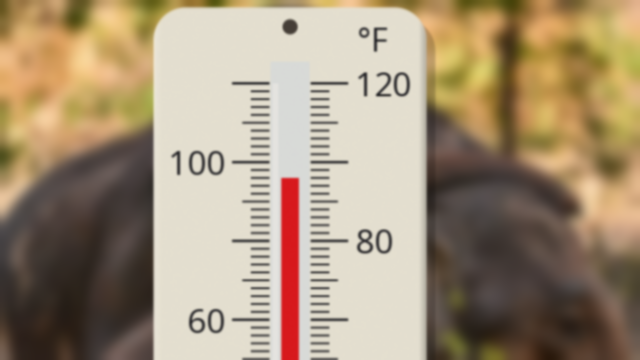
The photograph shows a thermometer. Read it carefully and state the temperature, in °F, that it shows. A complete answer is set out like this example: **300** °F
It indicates **96** °F
